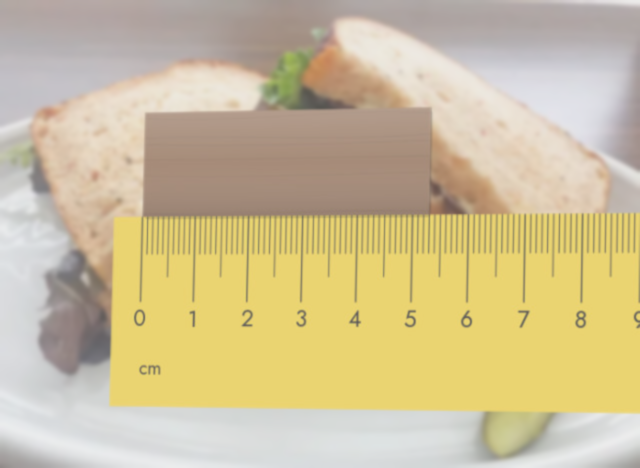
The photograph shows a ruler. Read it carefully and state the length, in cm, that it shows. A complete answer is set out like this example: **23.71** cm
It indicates **5.3** cm
